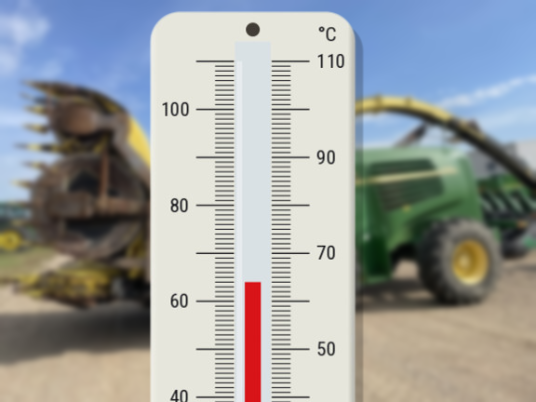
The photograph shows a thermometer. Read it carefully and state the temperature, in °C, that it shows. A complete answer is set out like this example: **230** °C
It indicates **64** °C
